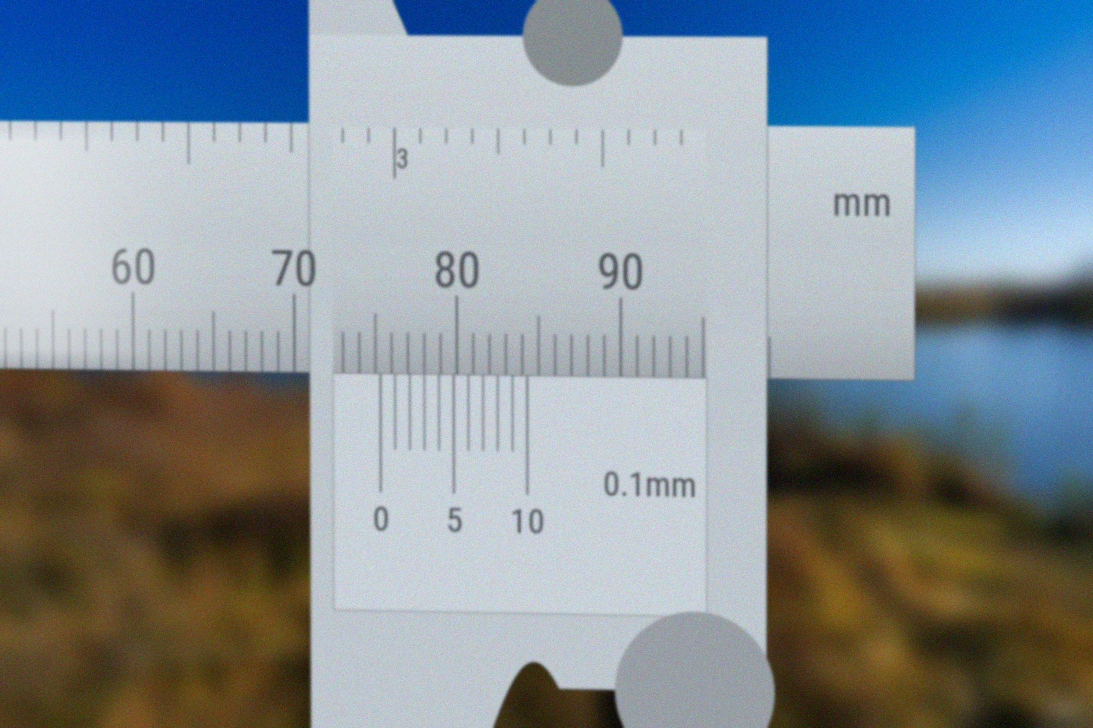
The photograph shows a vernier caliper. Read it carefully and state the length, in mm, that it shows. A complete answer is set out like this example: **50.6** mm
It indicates **75.3** mm
